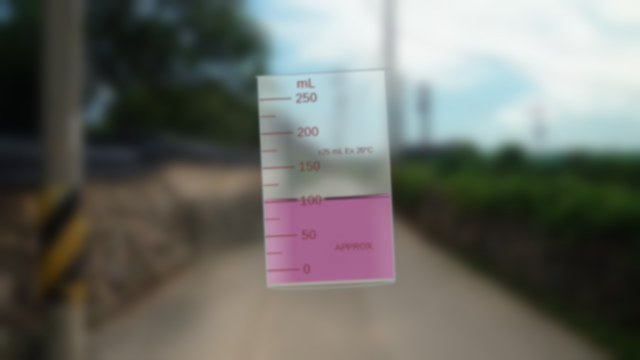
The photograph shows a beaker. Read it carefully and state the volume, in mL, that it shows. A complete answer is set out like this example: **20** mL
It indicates **100** mL
